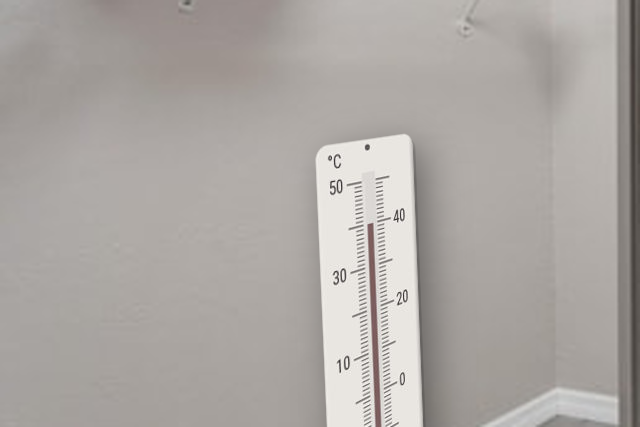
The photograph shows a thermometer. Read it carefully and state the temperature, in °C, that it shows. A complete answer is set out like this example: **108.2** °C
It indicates **40** °C
